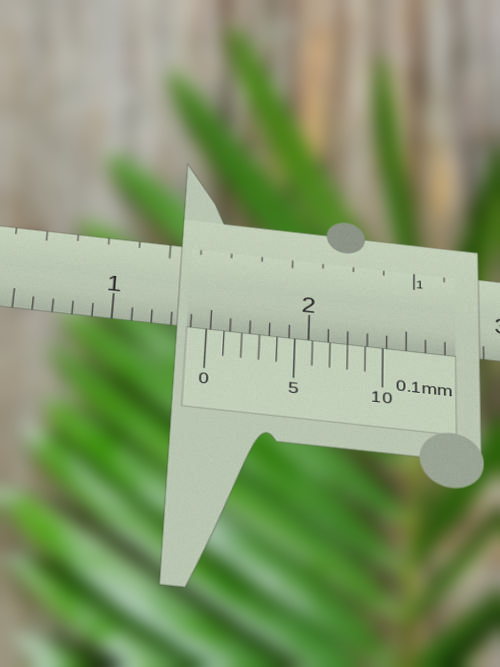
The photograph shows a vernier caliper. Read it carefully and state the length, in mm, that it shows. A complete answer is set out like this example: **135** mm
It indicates **14.8** mm
